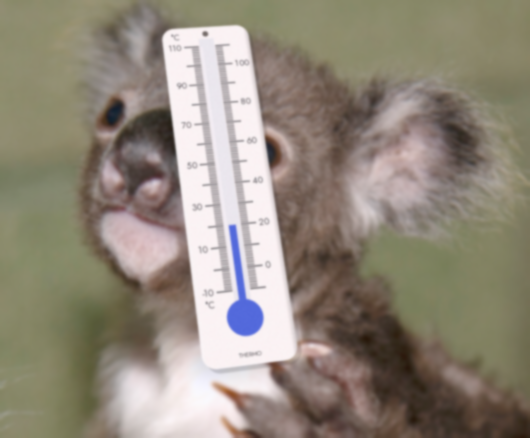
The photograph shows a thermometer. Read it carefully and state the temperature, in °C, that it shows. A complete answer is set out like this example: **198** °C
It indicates **20** °C
